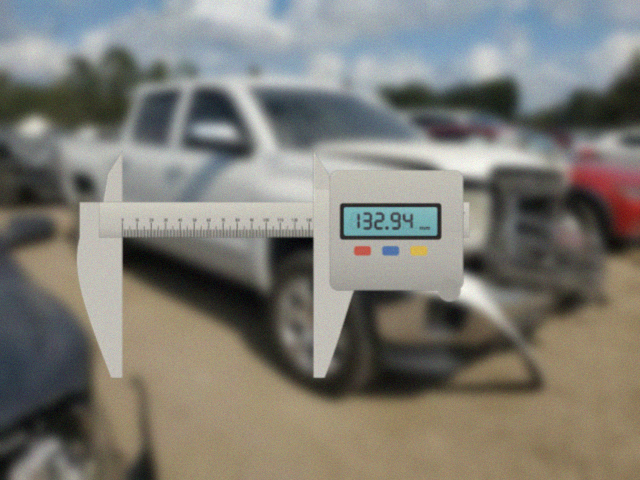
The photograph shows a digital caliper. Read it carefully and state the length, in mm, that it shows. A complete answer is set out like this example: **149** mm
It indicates **132.94** mm
